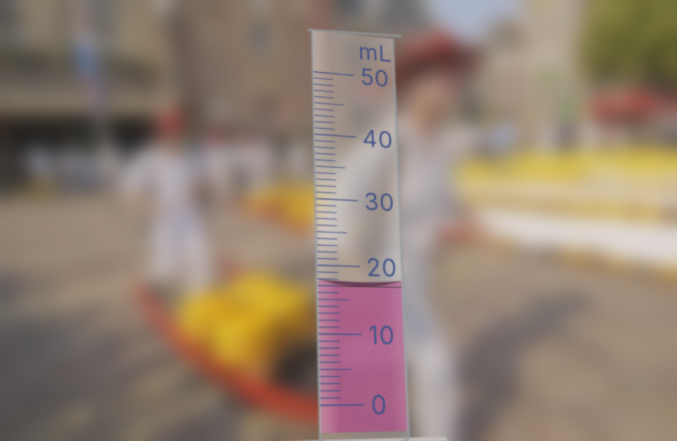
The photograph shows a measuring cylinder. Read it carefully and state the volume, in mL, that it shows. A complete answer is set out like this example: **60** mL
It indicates **17** mL
